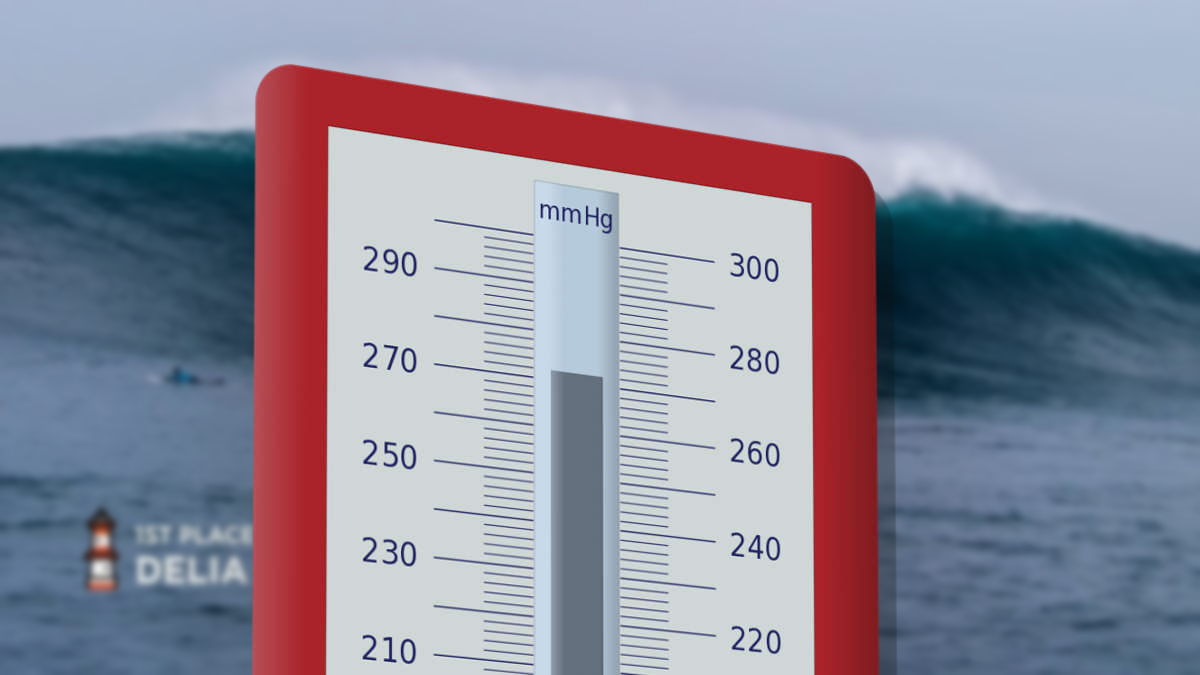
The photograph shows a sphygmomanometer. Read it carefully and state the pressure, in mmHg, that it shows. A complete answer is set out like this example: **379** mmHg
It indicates **272** mmHg
